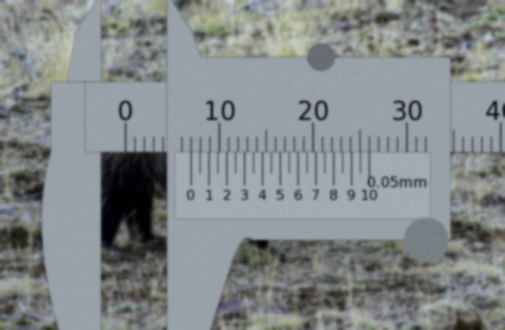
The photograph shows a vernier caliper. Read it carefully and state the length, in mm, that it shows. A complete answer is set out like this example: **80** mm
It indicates **7.0** mm
